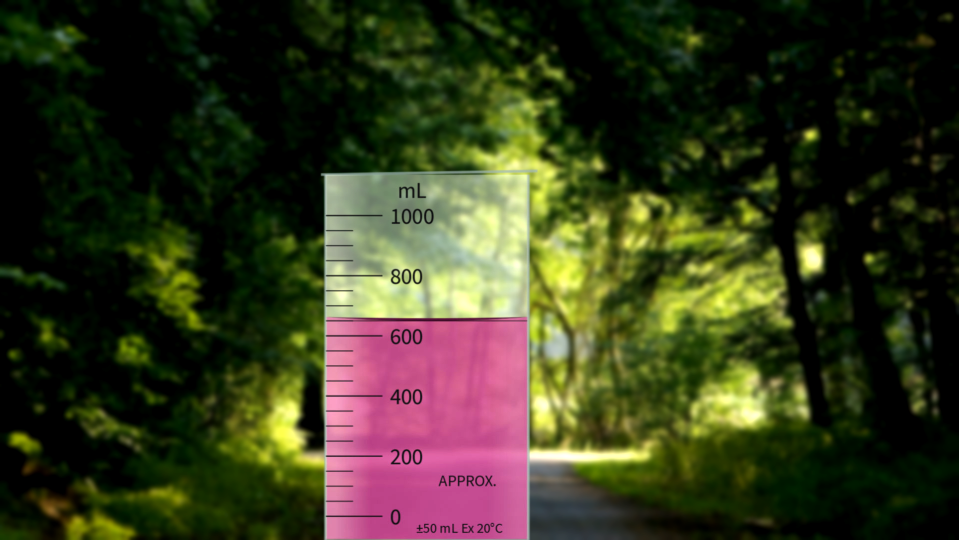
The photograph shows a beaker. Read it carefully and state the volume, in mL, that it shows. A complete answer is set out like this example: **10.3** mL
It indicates **650** mL
